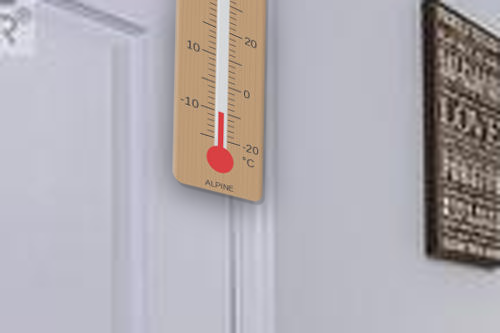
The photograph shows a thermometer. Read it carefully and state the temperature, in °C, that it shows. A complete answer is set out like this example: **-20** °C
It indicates **-10** °C
